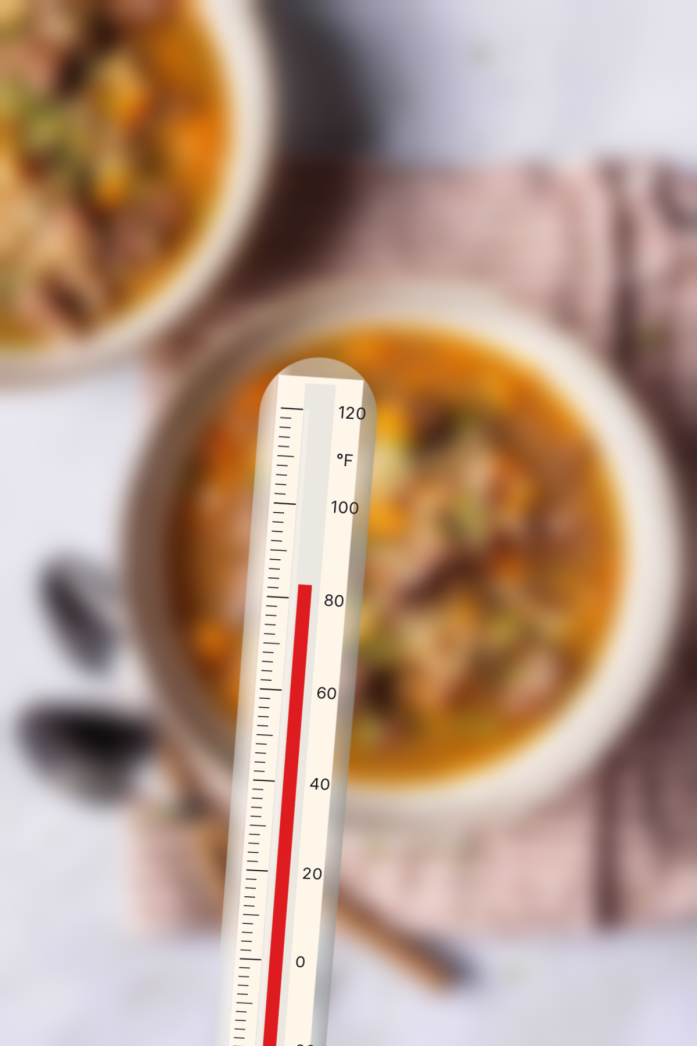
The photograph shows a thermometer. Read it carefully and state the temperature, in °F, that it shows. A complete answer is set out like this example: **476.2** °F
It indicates **83** °F
